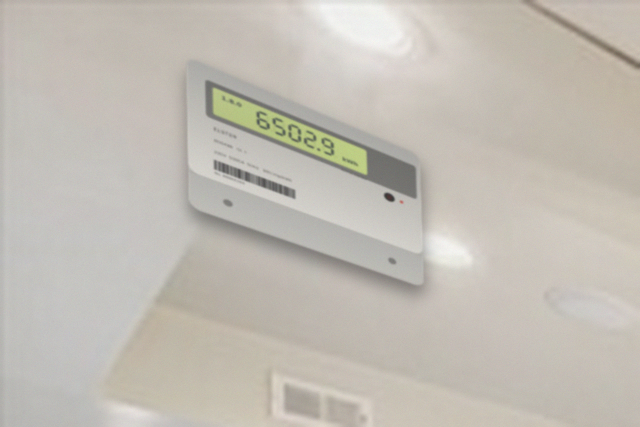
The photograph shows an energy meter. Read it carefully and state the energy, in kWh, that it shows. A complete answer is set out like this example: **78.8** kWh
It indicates **6502.9** kWh
